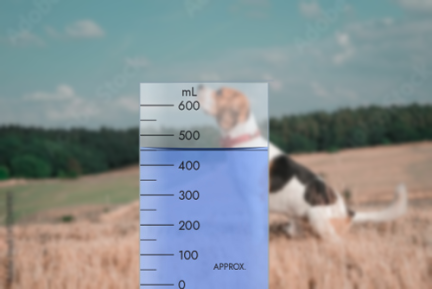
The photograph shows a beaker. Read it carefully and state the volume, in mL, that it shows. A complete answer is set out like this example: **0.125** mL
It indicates **450** mL
